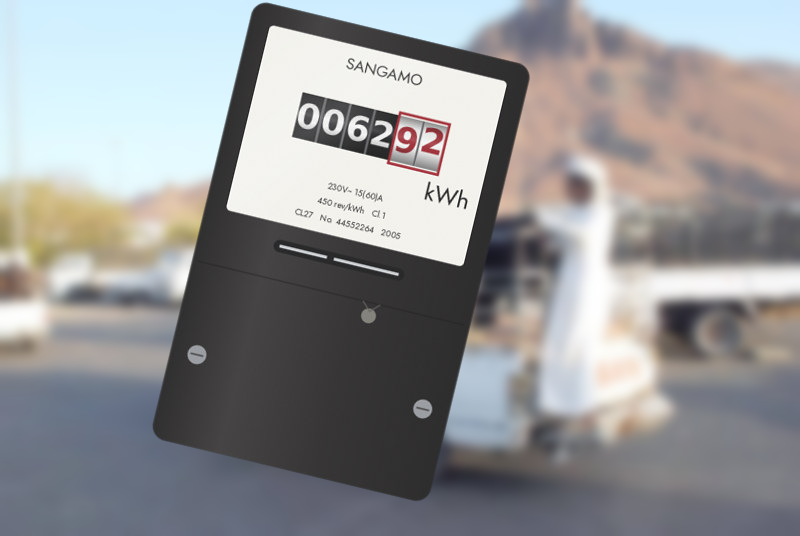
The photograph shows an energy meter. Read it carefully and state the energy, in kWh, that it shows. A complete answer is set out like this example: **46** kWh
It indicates **62.92** kWh
